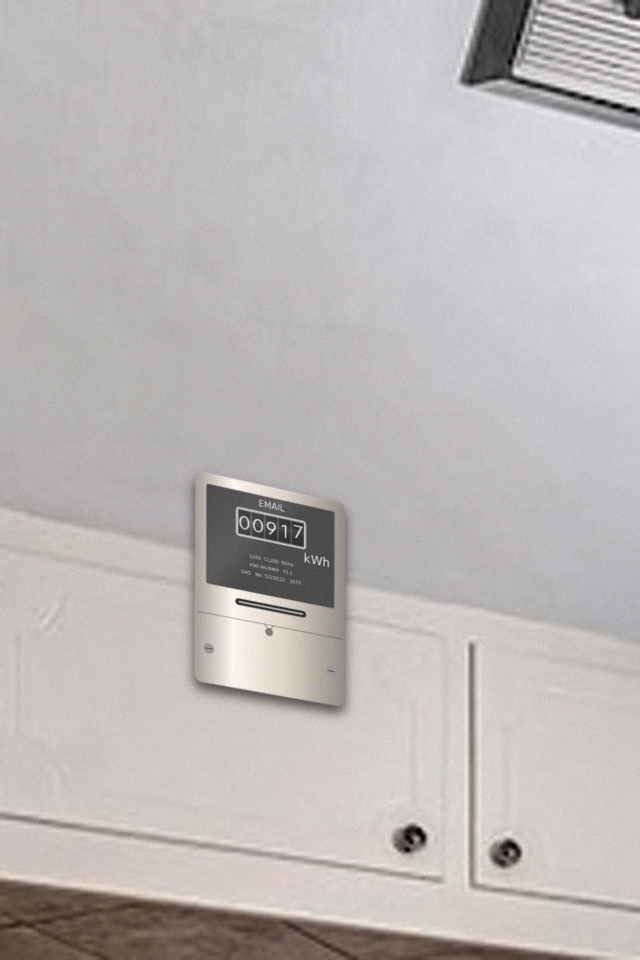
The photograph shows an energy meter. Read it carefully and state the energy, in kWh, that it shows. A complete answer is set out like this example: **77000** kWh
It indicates **917** kWh
